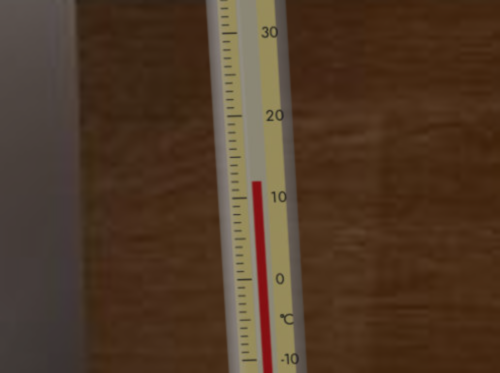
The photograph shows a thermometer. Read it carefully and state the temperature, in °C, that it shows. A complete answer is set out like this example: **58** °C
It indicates **12** °C
